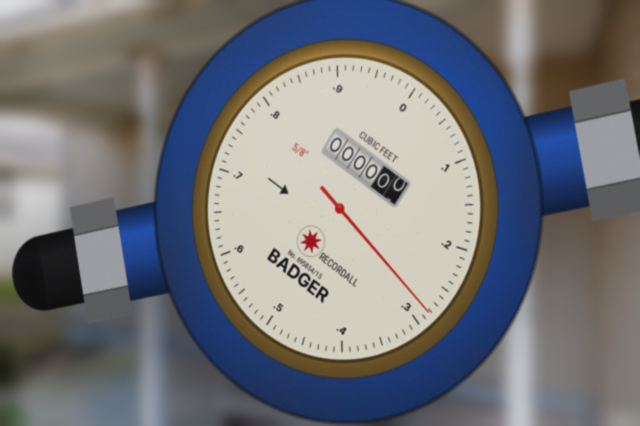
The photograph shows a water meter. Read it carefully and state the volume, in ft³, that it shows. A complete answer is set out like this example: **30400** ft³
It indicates **0.28** ft³
